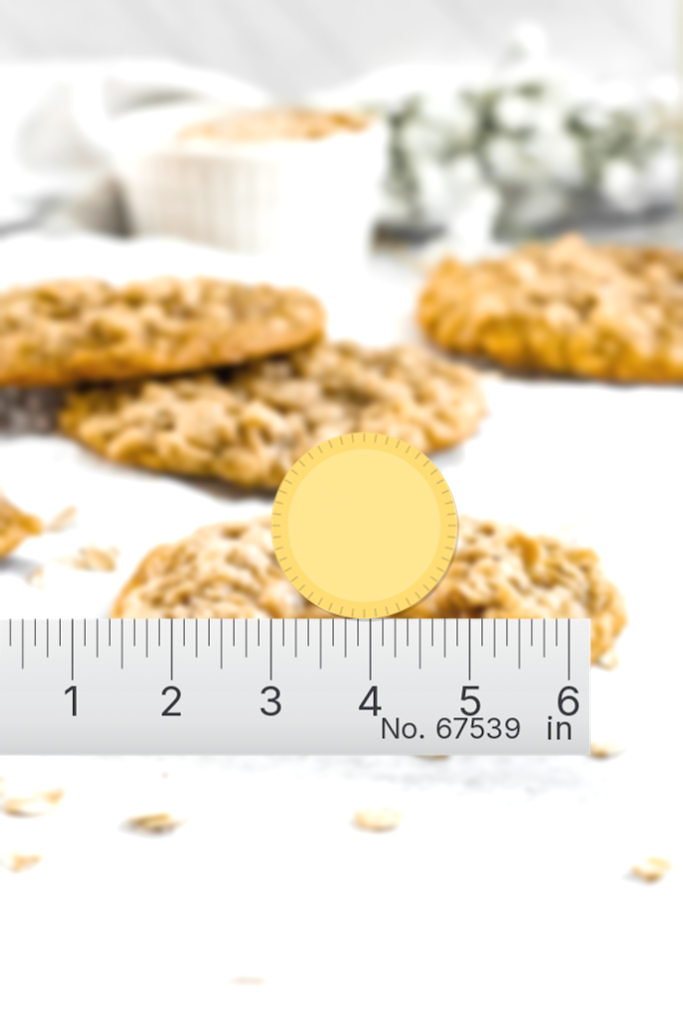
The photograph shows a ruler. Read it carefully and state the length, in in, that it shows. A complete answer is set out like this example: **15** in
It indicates **1.875** in
